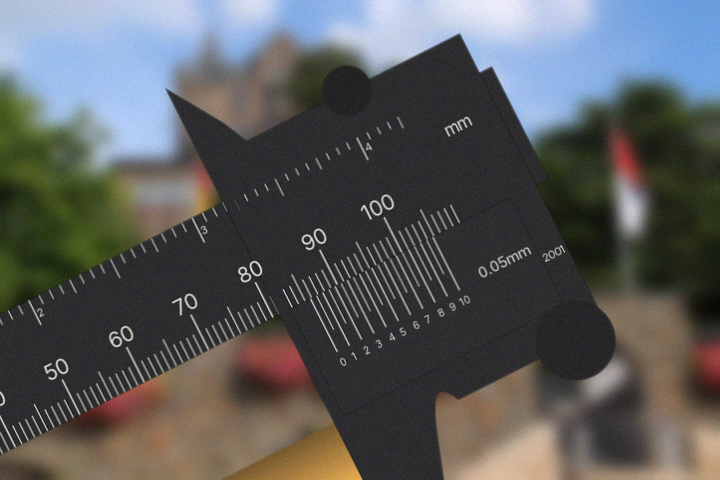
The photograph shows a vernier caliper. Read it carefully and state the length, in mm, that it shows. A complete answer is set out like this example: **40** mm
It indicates **85.8** mm
